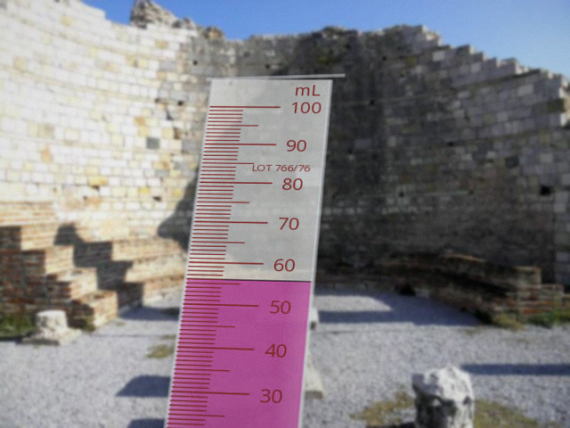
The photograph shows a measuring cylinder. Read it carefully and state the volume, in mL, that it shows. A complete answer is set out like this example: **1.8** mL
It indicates **56** mL
